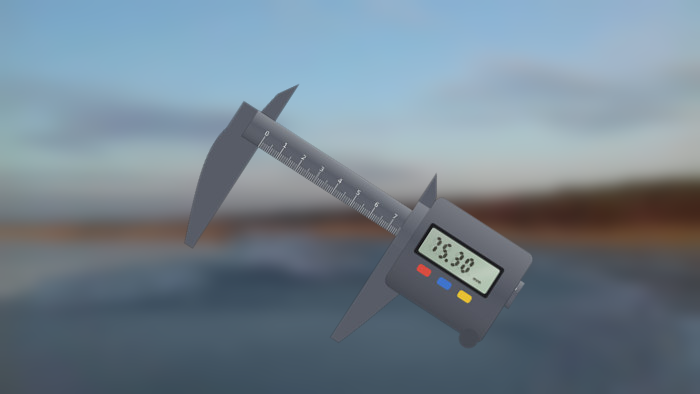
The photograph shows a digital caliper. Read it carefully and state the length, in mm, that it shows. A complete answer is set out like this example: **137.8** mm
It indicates **75.30** mm
